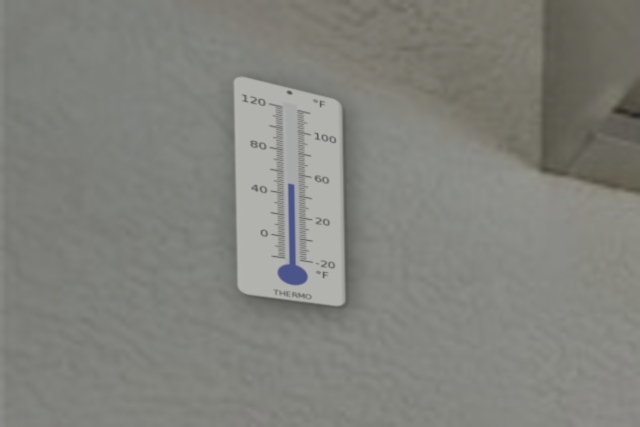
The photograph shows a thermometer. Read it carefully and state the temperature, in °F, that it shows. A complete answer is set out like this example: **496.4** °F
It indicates **50** °F
